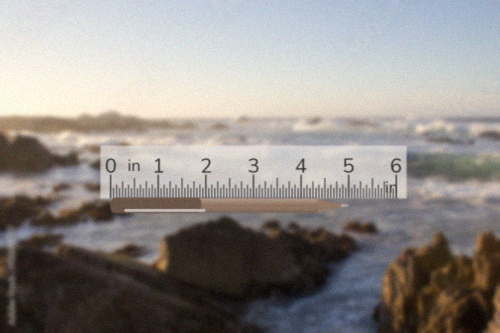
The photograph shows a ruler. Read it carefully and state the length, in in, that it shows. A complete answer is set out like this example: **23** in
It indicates **5** in
